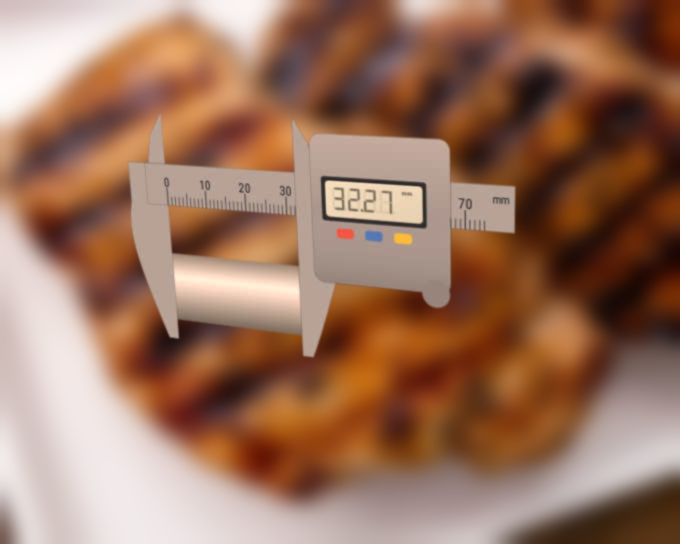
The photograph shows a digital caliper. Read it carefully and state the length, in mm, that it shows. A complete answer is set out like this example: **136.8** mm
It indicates **32.27** mm
